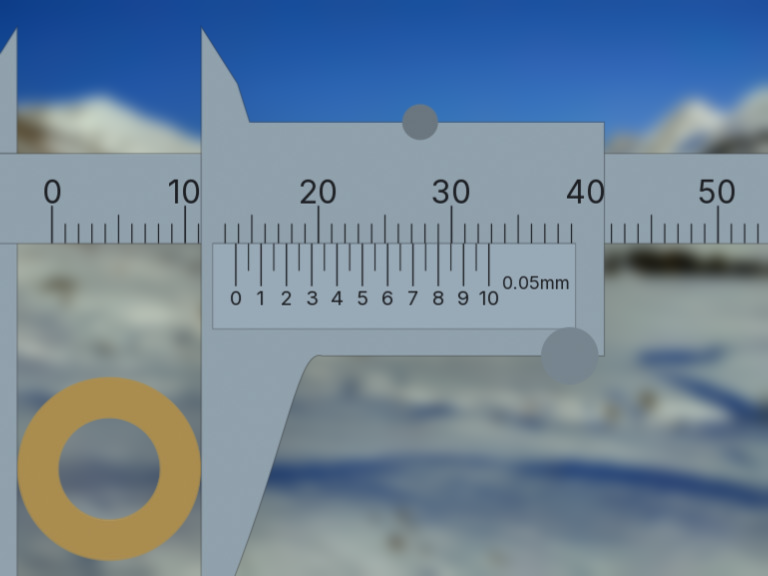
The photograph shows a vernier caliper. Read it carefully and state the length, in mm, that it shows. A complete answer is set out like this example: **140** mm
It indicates **13.8** mm
